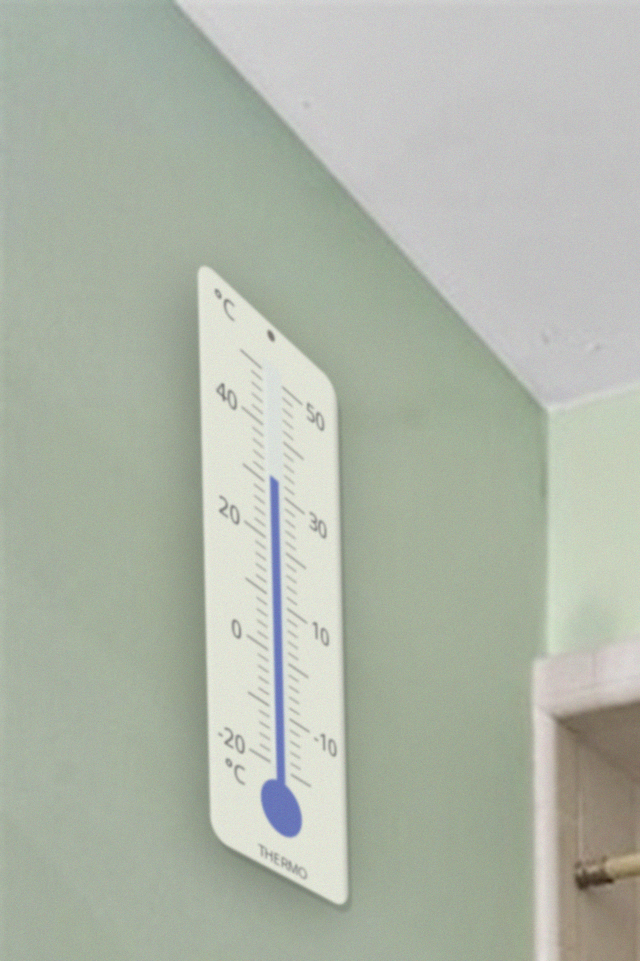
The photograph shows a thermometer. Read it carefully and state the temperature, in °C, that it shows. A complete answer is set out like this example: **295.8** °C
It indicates **32** °C
